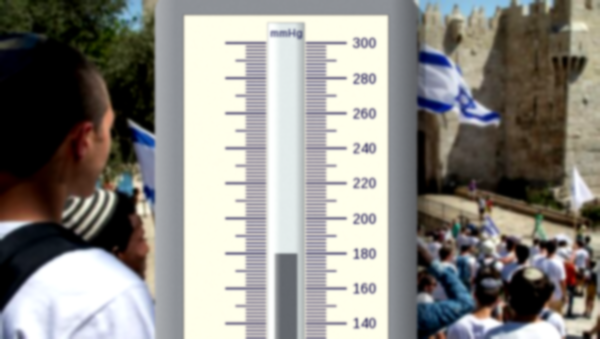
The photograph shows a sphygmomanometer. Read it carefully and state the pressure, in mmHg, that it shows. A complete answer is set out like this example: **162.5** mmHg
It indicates **180** mmHg
